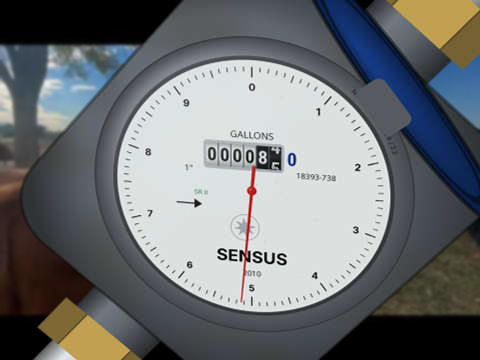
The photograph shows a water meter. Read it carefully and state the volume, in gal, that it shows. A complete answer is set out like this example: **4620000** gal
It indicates **845.1** gal
